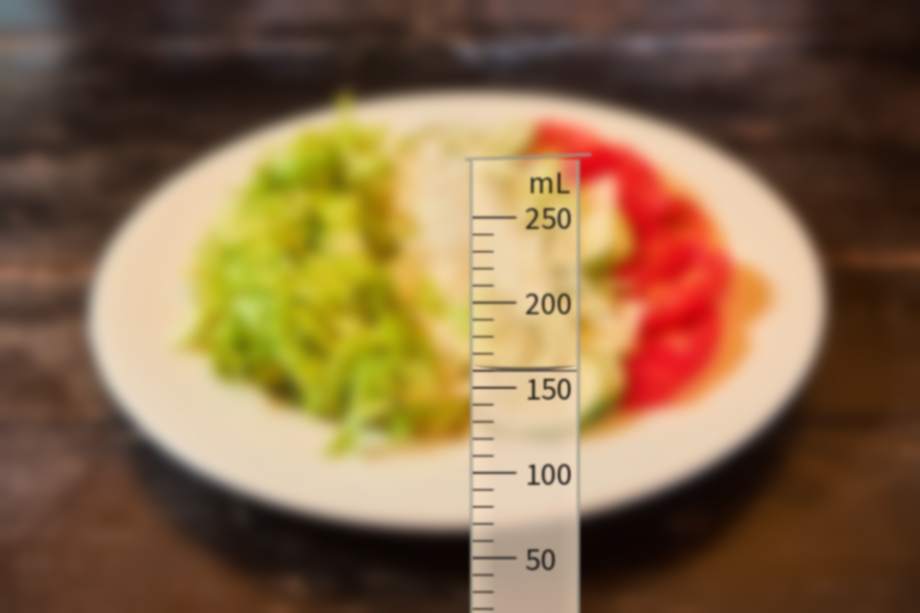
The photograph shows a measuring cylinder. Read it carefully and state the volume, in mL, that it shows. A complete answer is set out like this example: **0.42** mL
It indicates **160** mL
